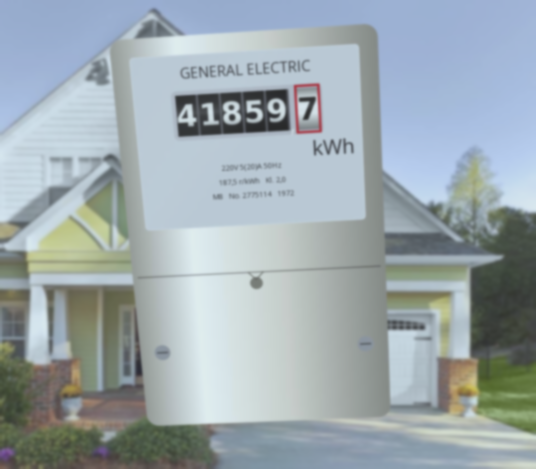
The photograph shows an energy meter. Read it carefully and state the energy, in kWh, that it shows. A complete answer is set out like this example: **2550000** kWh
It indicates **41859.7** kWh
